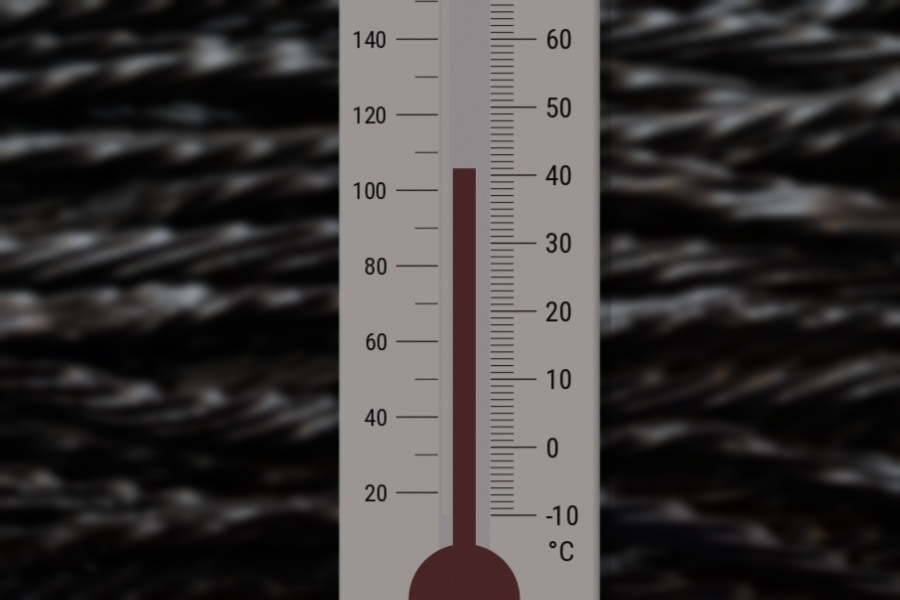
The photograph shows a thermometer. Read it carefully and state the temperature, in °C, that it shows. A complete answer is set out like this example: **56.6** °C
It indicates **41** °C
